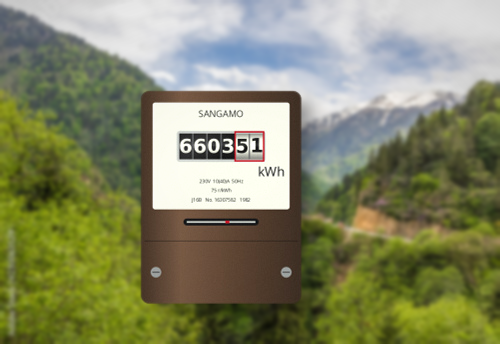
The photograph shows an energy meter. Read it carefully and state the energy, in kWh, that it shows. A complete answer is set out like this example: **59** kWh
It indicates **6603.51** kWh
